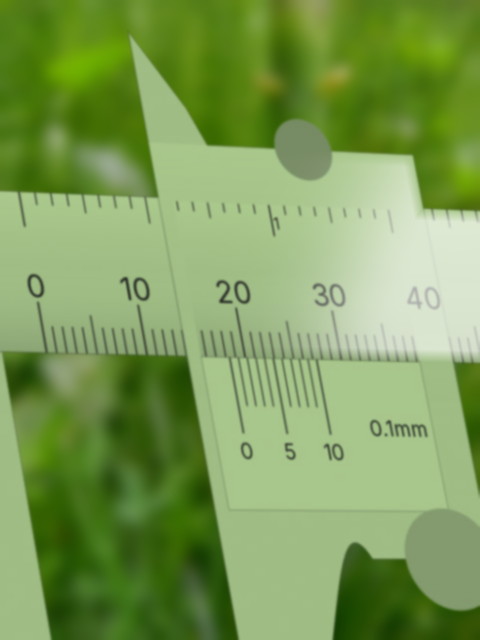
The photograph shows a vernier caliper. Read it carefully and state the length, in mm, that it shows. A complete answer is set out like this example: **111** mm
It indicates **18.4** mm
